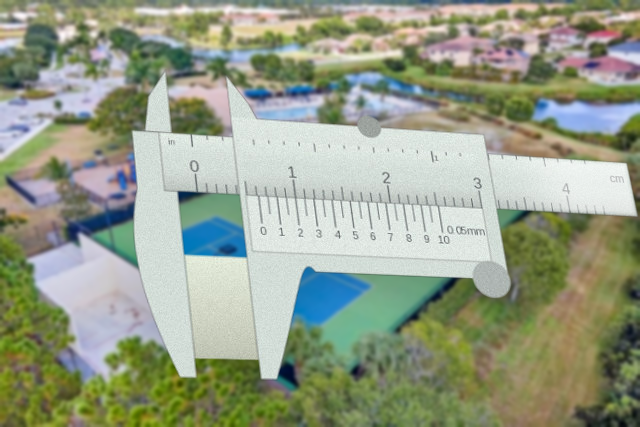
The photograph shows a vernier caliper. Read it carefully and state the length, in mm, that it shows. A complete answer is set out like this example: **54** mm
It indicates **6.2** mm
